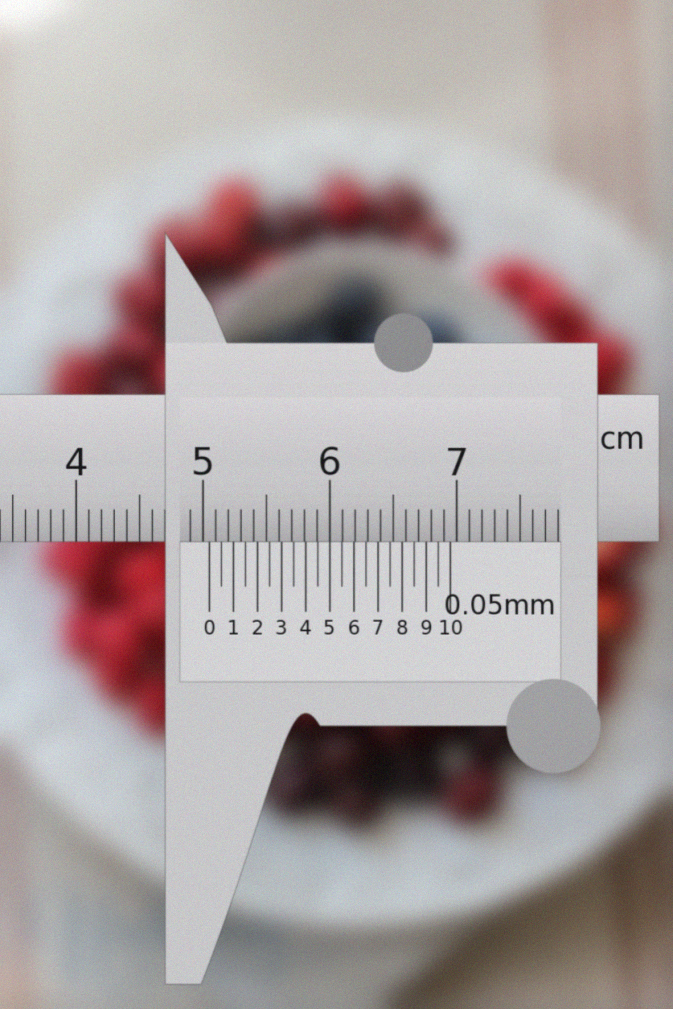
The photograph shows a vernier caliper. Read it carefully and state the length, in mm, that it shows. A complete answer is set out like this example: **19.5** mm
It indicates **50.5** mm
